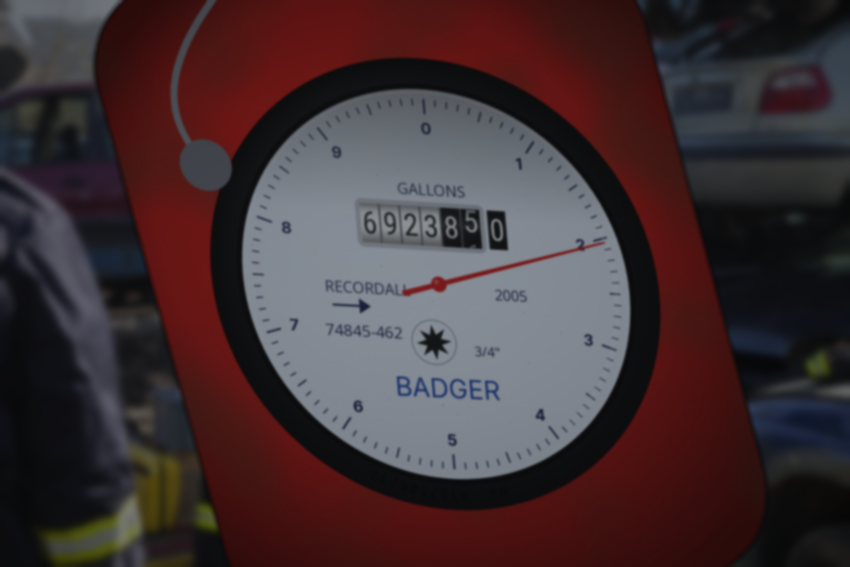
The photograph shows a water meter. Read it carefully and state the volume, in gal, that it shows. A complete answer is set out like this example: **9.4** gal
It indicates **6923852.0** gal
